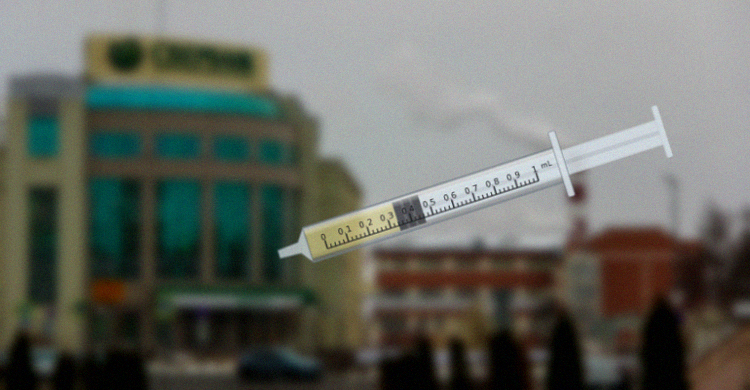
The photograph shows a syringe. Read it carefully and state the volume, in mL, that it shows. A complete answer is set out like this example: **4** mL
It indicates **0.34** mL
